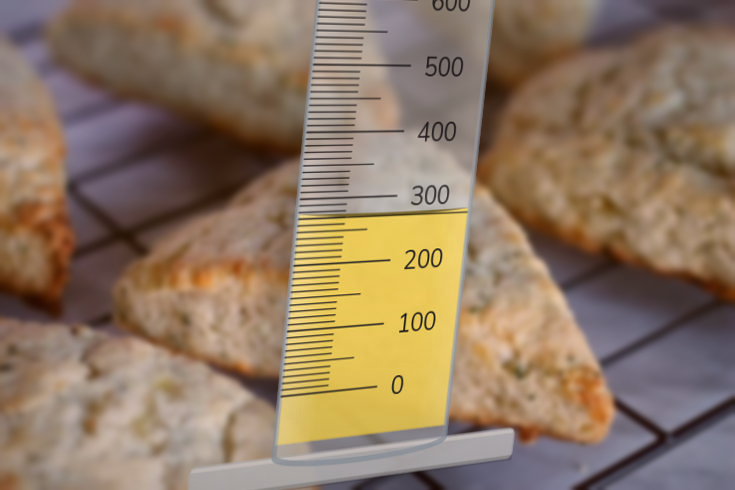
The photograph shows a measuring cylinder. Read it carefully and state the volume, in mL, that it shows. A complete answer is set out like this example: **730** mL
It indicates **270** mL
